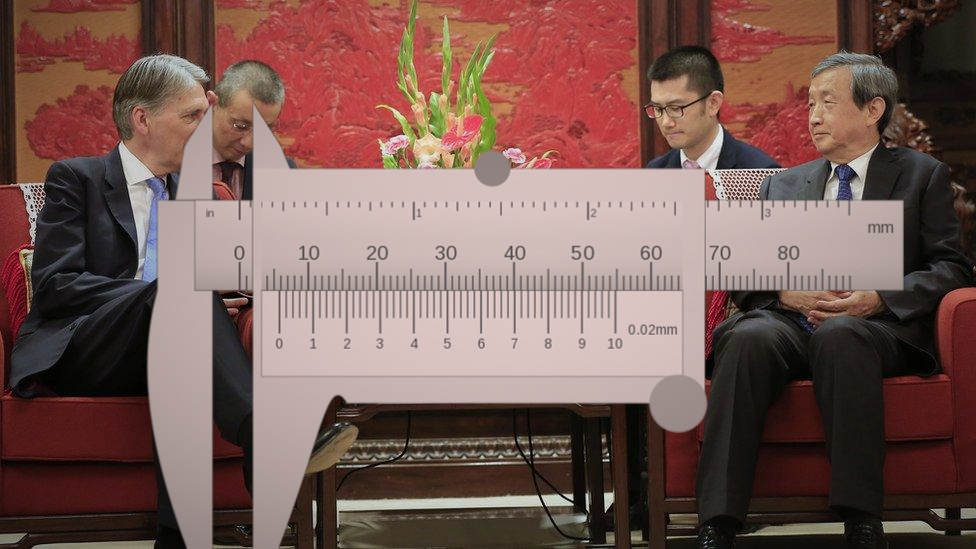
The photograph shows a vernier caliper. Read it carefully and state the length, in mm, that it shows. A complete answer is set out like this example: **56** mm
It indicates **5.8** mm
